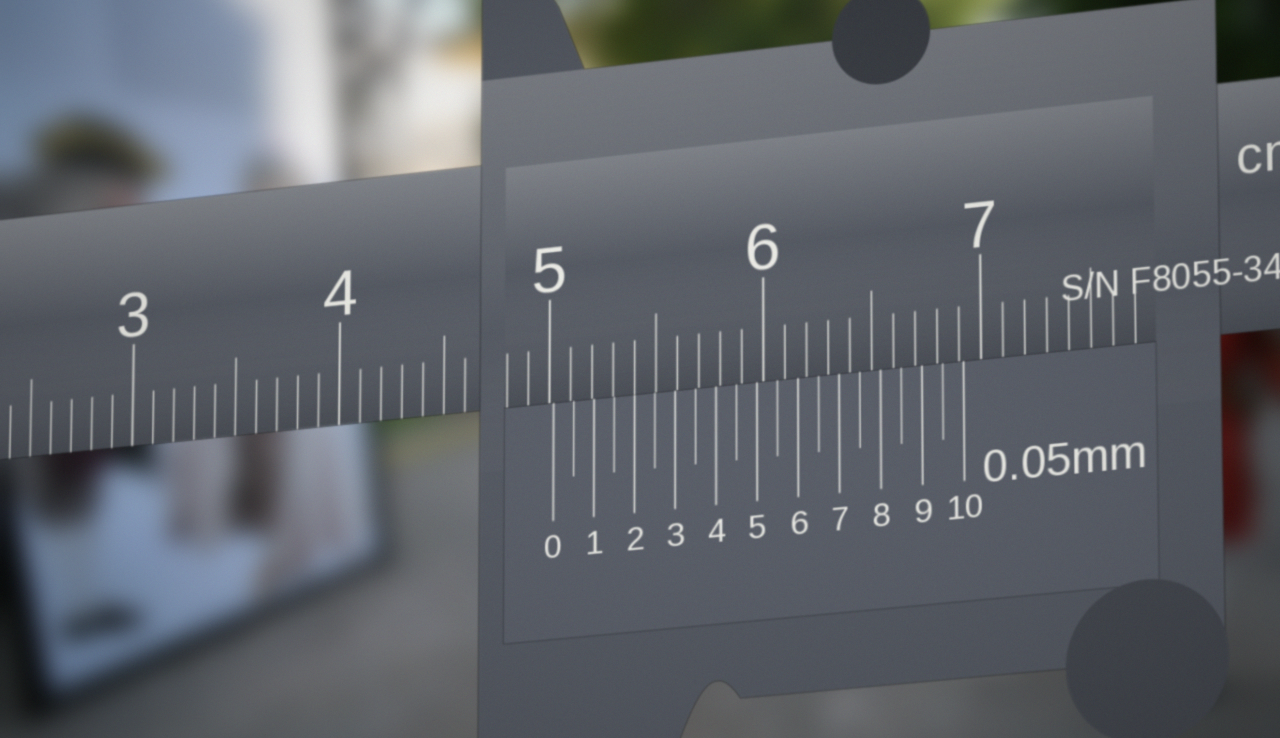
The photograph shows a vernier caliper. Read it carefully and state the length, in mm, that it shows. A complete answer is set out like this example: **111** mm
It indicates **50.2** mm
